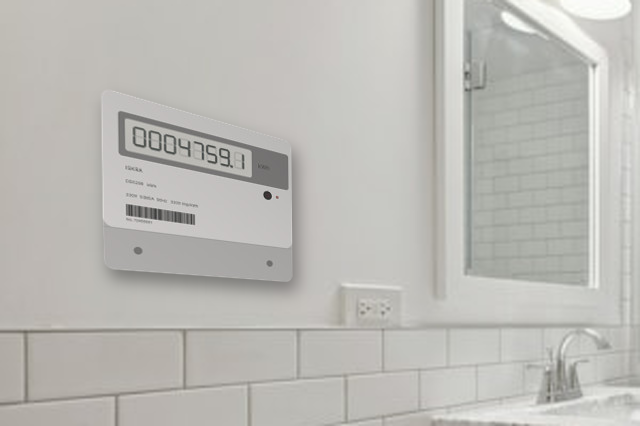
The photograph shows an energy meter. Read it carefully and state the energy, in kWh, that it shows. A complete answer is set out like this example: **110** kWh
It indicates **4759.1** kWh
